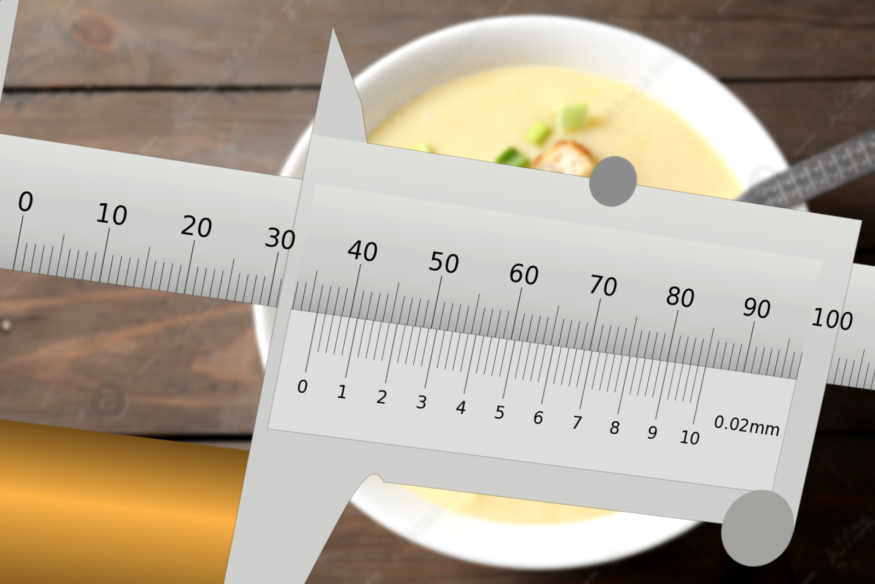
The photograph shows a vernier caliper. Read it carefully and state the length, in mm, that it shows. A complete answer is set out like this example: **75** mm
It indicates **36.0** mm
